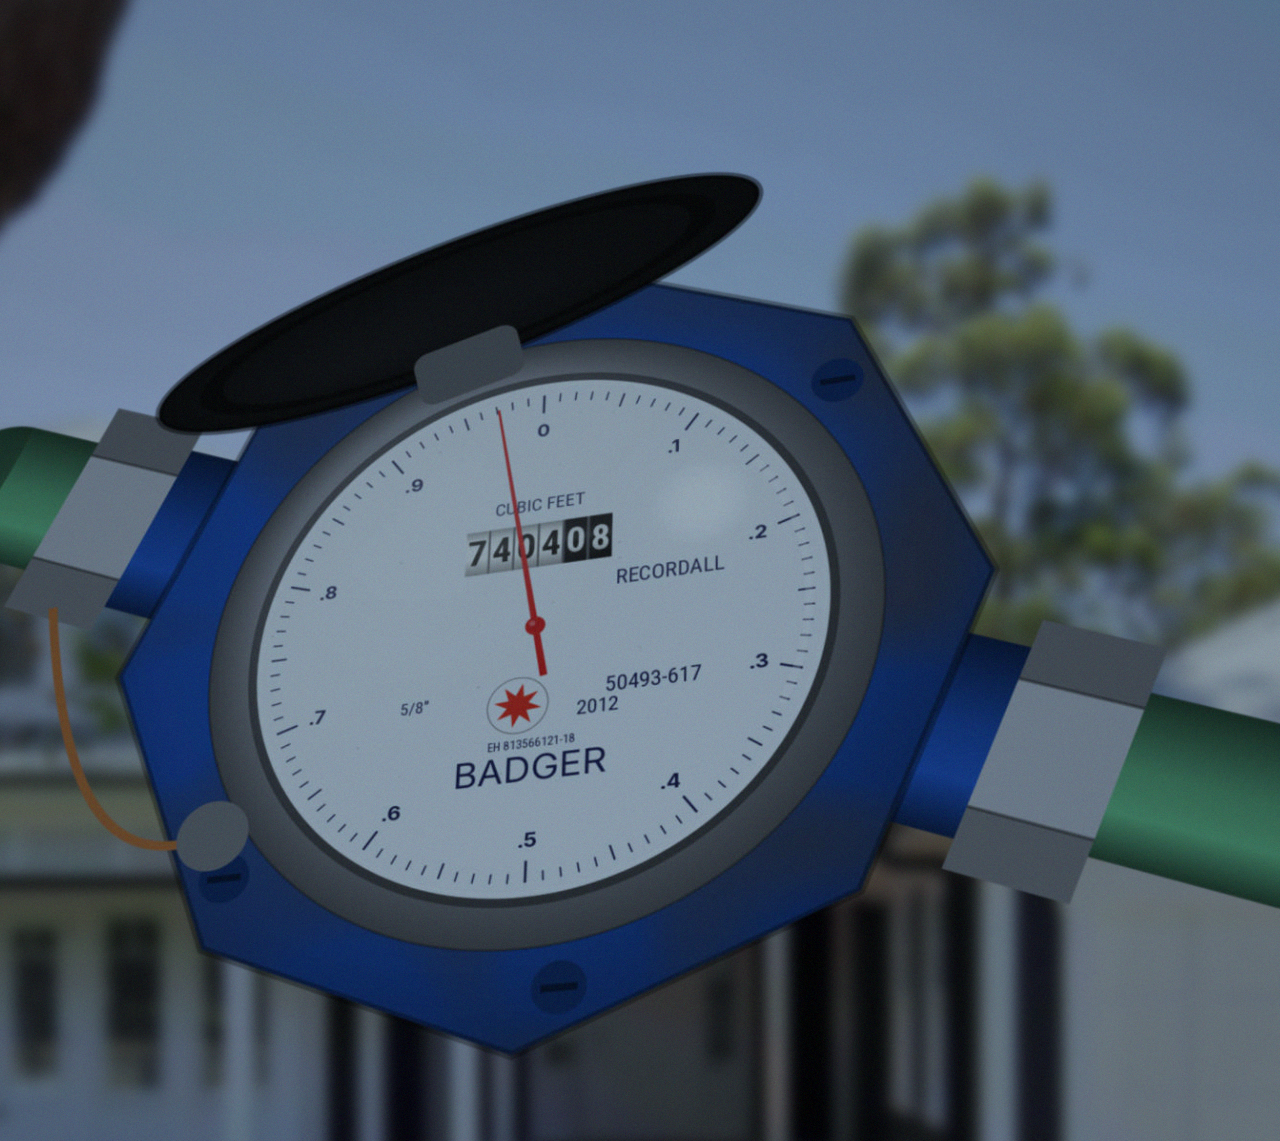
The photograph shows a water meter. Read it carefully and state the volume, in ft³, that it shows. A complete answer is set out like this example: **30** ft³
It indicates **740407.97** ft³
